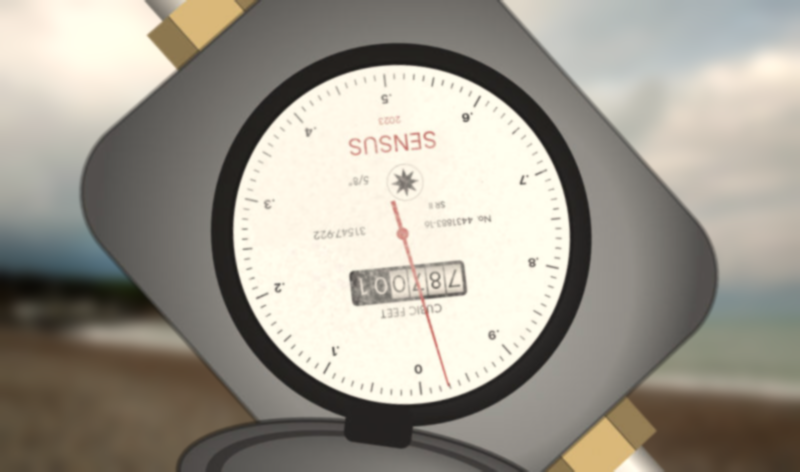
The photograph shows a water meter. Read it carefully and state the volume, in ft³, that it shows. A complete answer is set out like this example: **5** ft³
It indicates **787000.97** ft³
